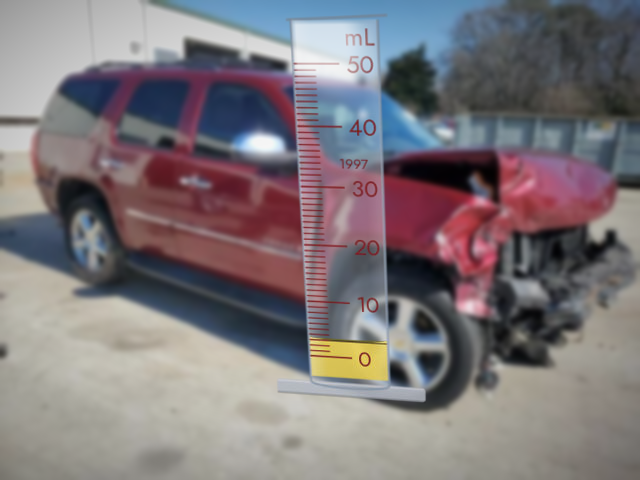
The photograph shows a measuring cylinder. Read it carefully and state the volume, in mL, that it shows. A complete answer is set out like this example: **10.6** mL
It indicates **3** mL
